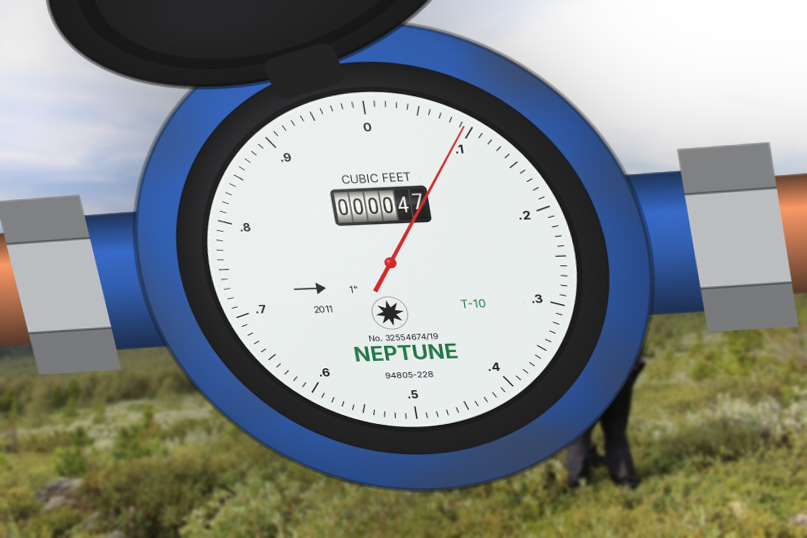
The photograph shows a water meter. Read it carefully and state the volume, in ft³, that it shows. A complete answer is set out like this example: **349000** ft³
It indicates **47.09** ft³
